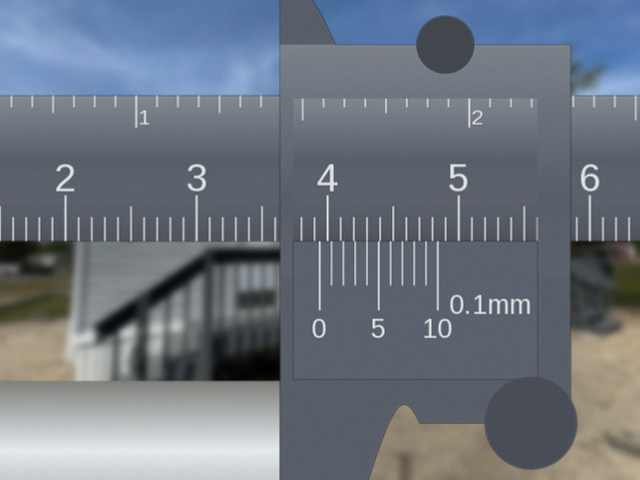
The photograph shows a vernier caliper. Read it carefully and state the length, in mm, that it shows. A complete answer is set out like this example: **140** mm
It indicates **39.4** mm
